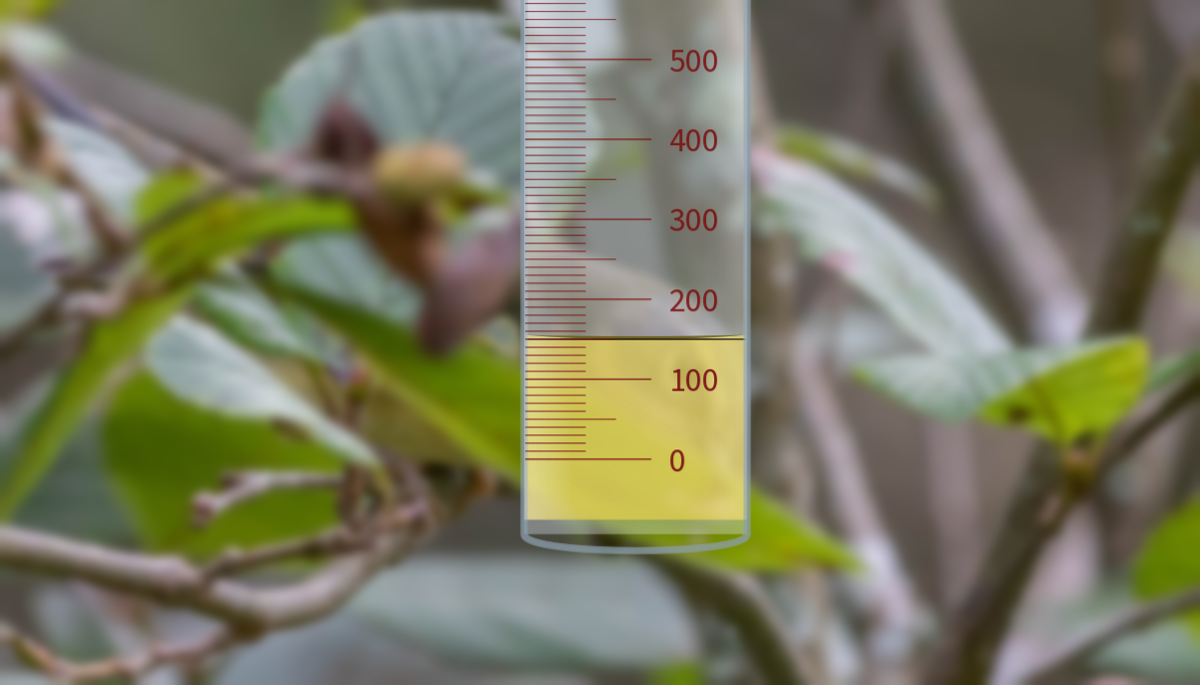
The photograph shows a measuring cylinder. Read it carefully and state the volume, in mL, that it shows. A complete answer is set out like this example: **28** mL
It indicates **150** mL
